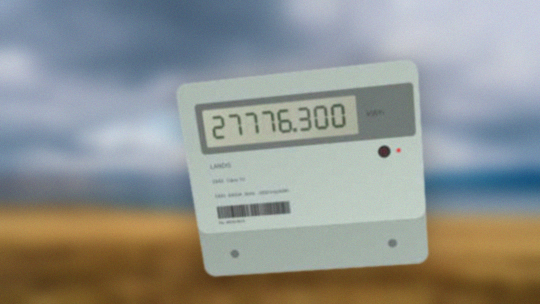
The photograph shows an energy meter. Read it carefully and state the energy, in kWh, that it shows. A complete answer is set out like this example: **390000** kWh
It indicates **27776.300** kWh
